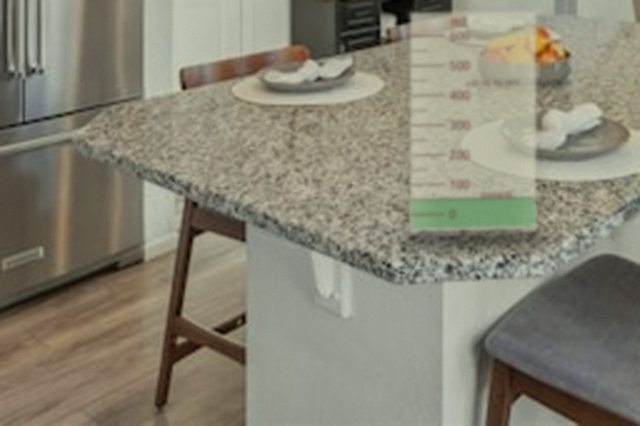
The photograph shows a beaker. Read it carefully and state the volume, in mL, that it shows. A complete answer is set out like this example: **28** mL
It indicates **50** mL
